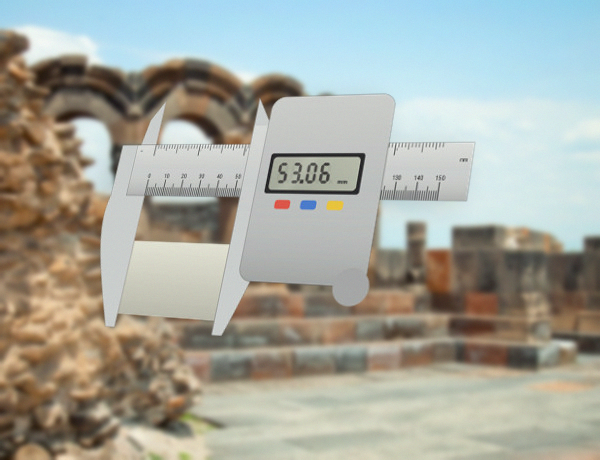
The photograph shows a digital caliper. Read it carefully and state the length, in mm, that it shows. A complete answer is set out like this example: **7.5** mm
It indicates **53.06** mm
